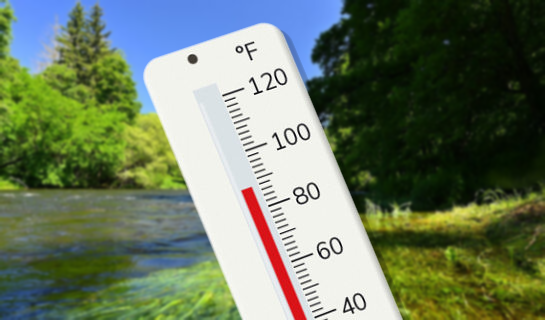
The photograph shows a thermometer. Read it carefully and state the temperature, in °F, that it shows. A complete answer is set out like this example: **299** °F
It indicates **88** °F
